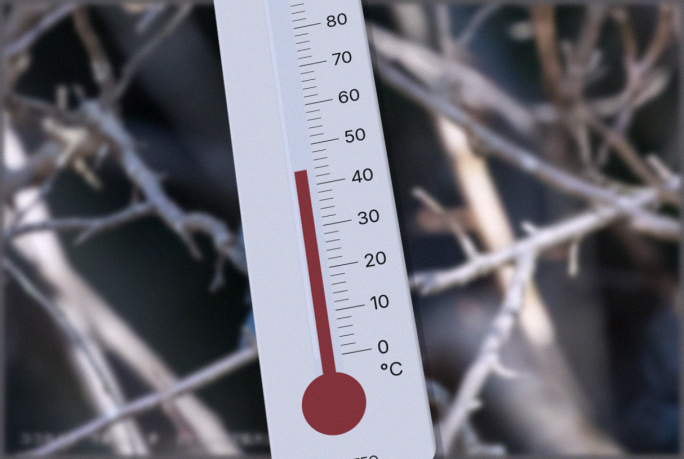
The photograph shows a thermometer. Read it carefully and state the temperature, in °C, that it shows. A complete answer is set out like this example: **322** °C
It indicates **44** °C
